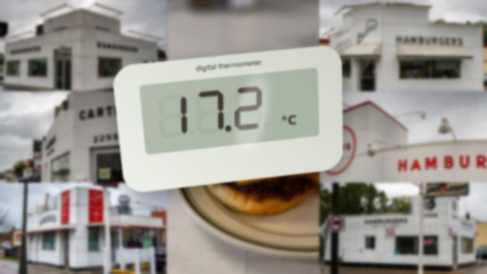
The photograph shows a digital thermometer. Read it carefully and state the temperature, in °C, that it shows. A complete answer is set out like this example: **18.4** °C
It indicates **17.2** °C
